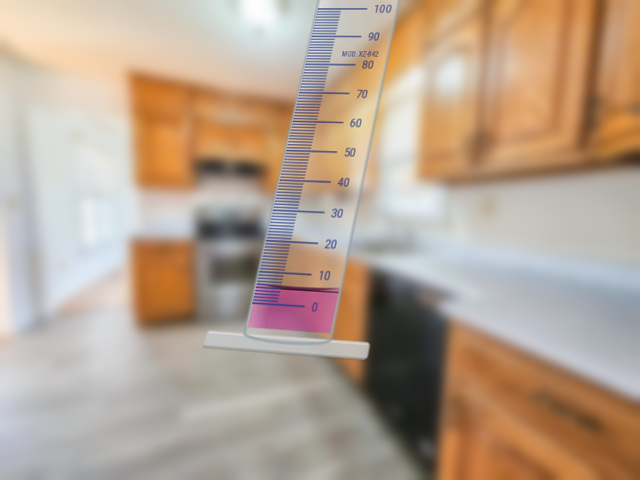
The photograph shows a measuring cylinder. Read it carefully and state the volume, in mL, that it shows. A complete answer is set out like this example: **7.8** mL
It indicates **5** mL
